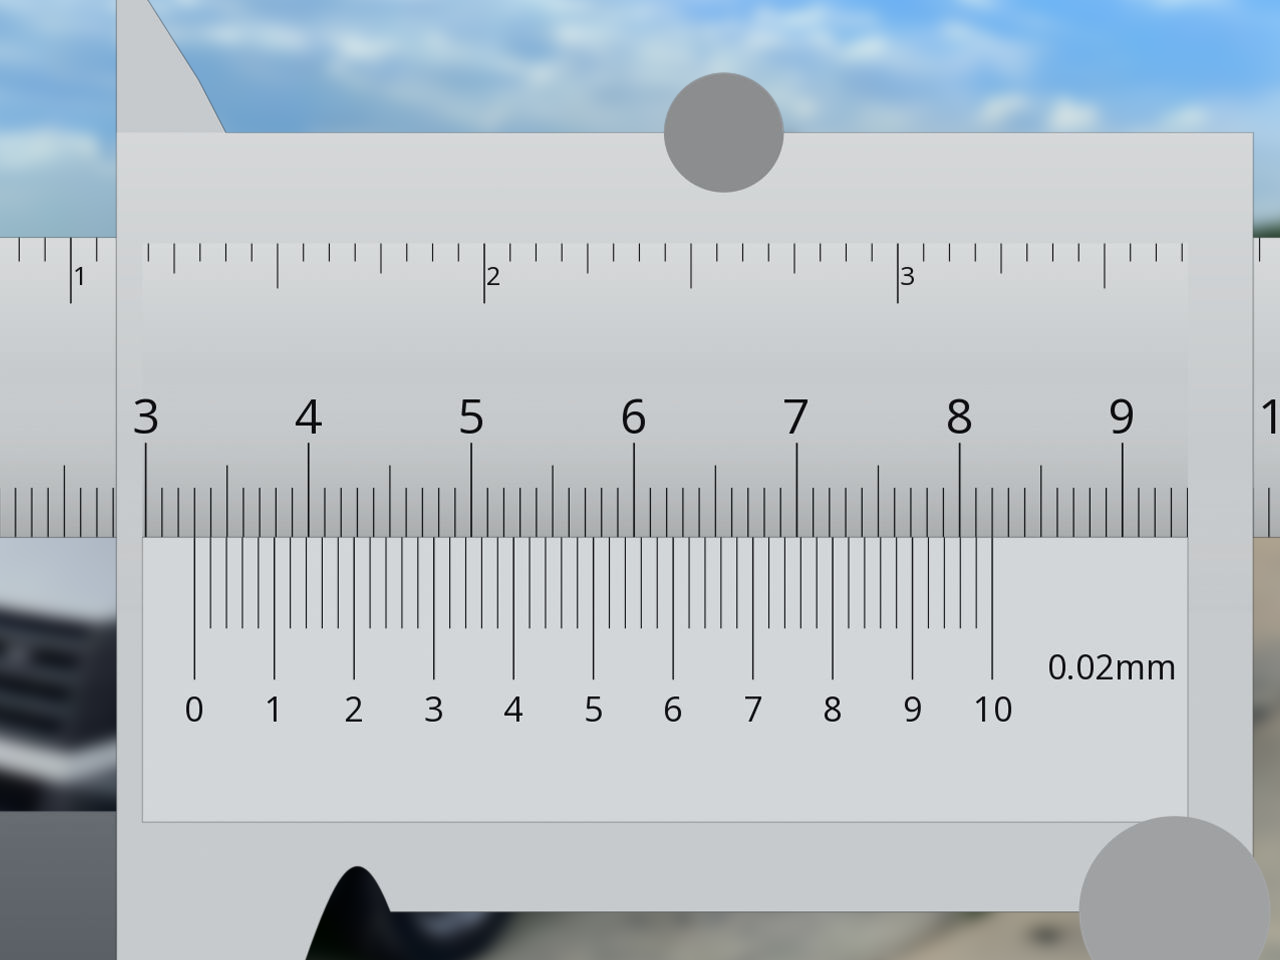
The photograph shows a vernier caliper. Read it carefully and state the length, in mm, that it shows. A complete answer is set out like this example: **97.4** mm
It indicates **33.0** mm
